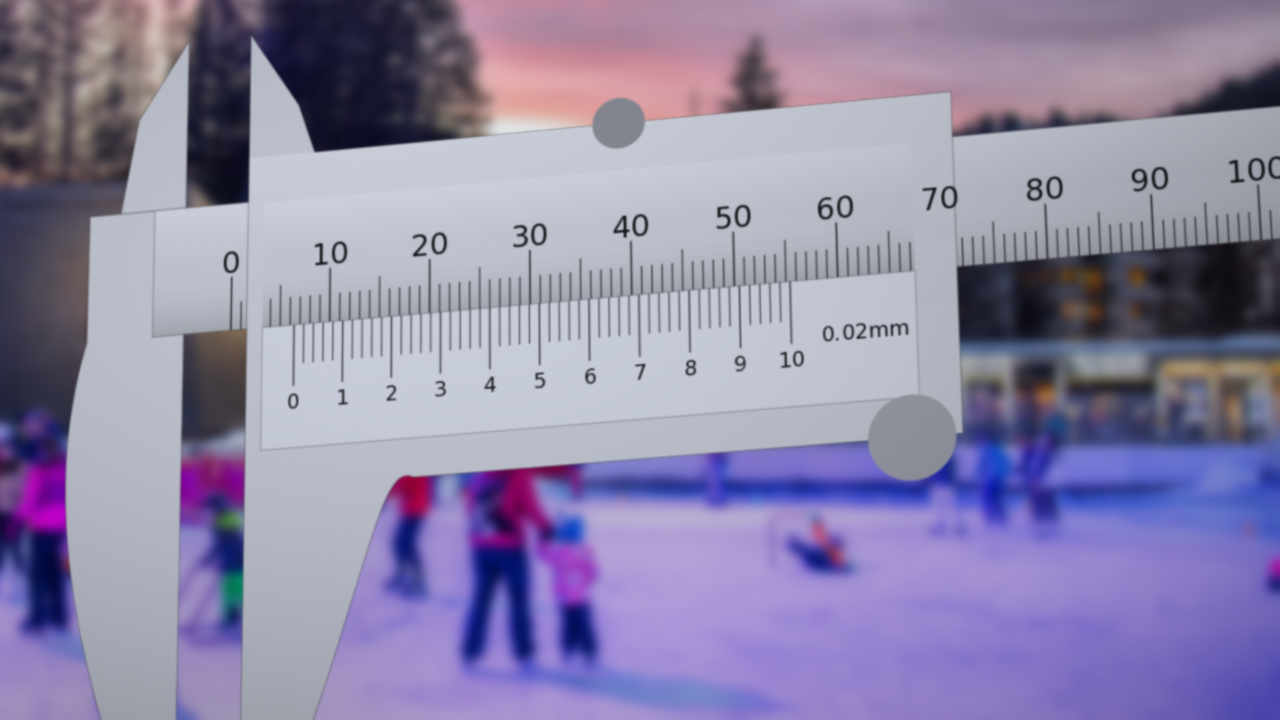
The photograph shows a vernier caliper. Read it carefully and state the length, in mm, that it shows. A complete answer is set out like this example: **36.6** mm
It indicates **6.4** mm
